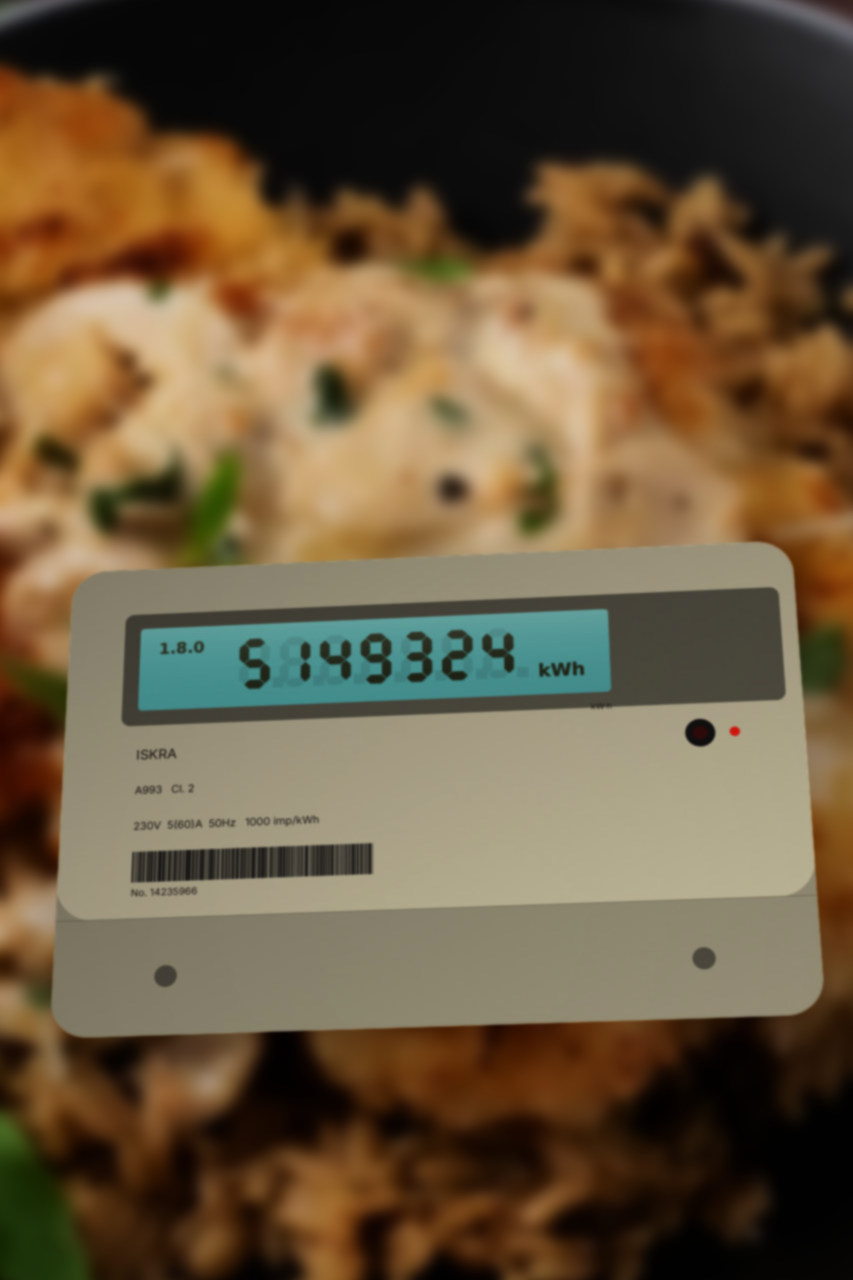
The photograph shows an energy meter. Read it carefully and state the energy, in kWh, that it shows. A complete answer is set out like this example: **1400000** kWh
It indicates **5149324** kWh
